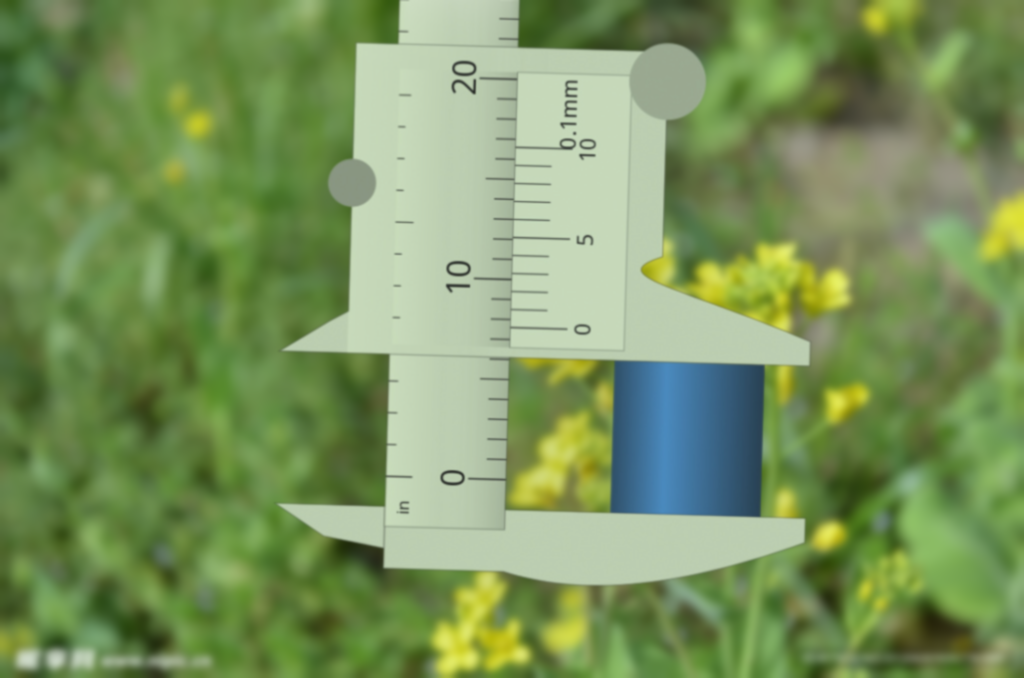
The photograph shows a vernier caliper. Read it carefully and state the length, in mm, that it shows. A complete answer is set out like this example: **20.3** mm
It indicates **7.6** mm
